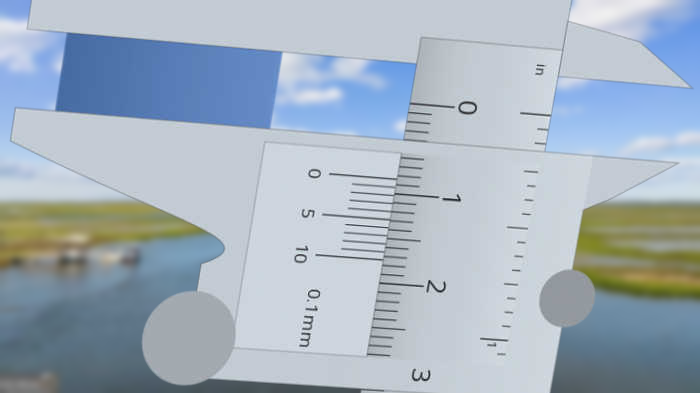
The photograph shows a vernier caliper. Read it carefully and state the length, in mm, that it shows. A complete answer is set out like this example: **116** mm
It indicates **8.4** mm
